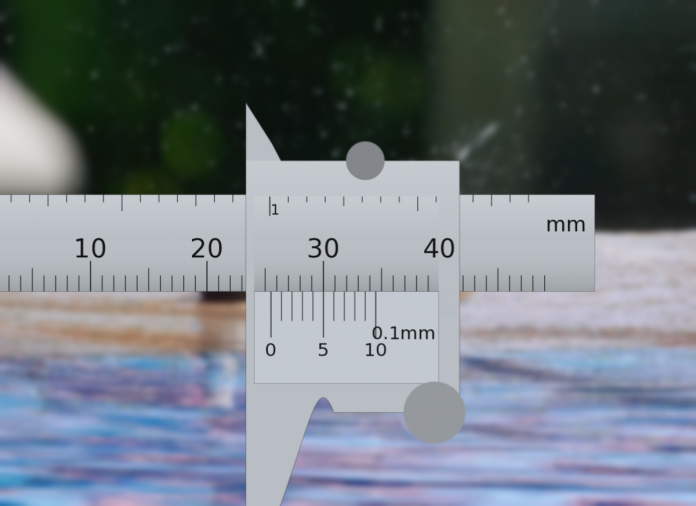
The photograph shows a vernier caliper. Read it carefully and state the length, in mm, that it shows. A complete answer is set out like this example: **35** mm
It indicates **25.5** mm
